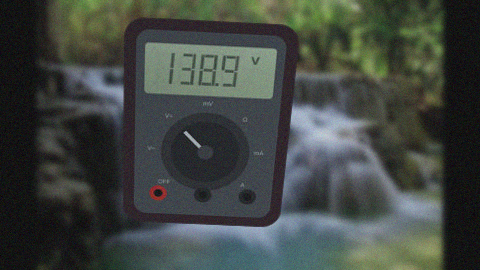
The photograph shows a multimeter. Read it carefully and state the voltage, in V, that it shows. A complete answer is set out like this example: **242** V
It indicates **138.9** V
